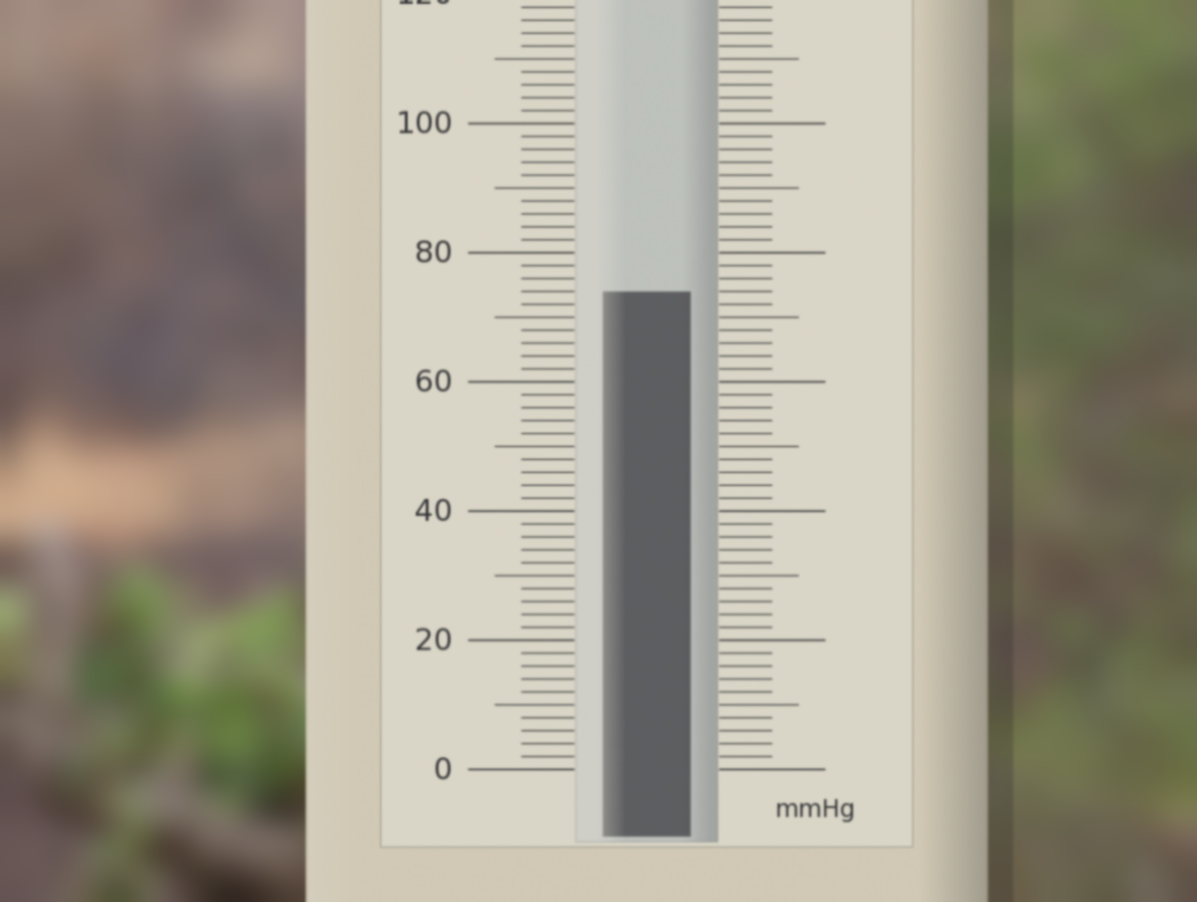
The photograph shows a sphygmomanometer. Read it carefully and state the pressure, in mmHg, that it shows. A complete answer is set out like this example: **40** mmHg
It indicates **74** mmHg
